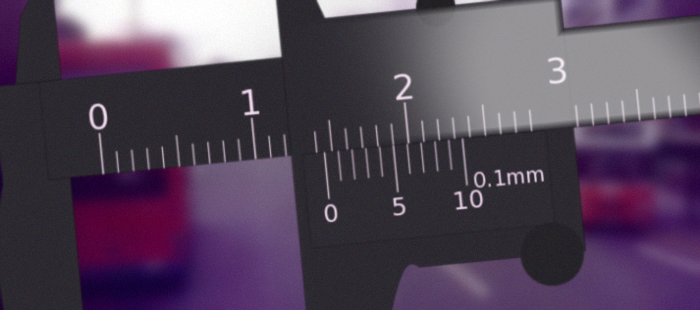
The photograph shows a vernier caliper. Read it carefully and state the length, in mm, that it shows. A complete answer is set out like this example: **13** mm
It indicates **14.5** mm
